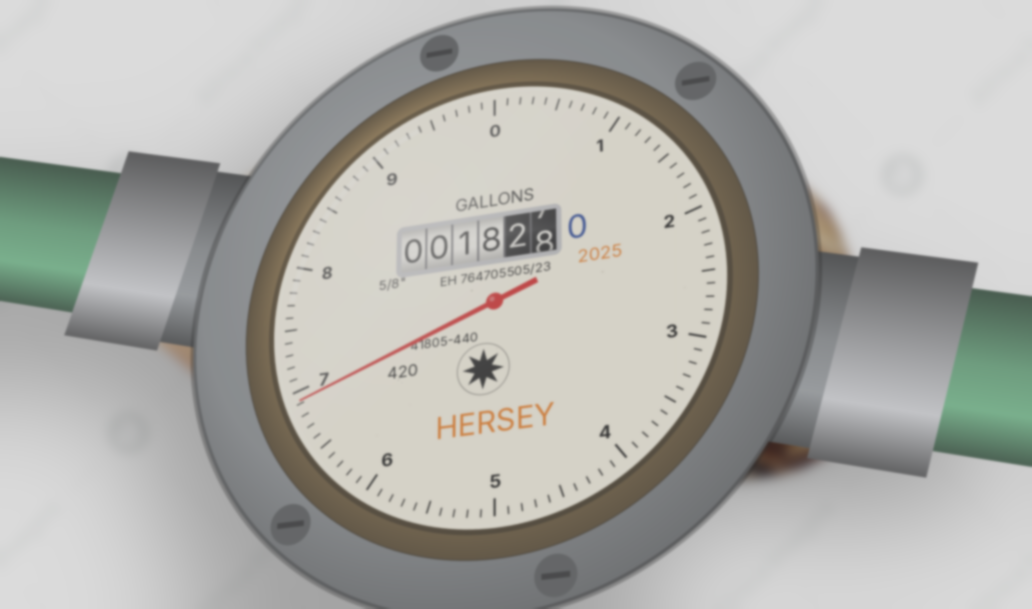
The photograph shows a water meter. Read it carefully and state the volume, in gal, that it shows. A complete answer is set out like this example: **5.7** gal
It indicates **18276.9** gal
